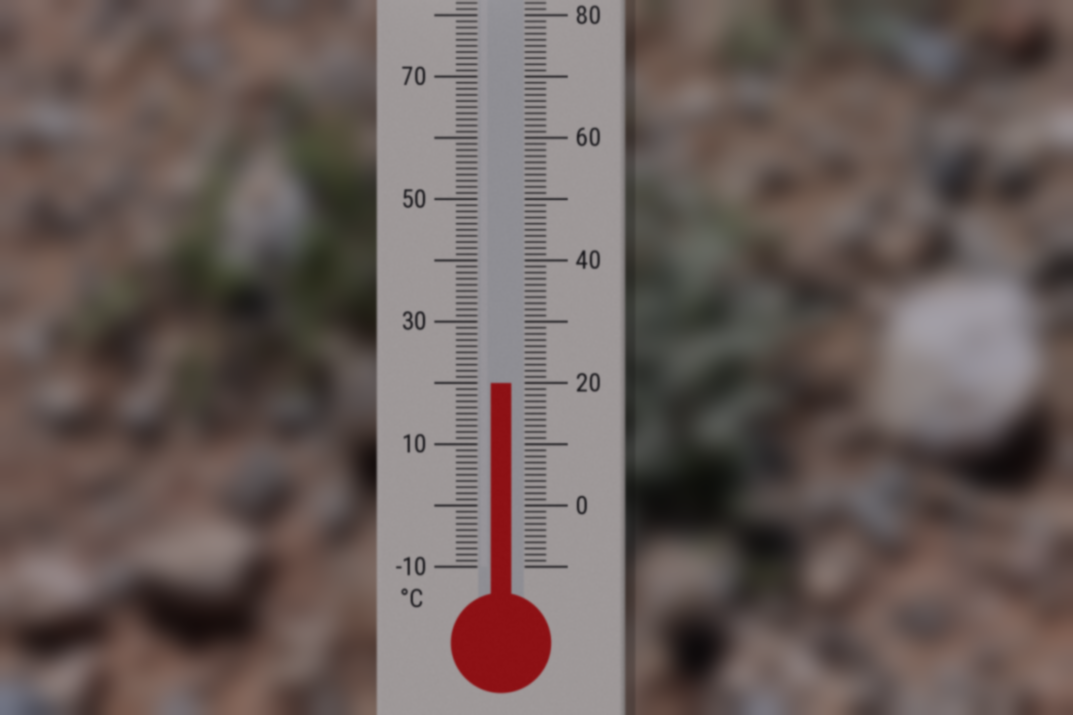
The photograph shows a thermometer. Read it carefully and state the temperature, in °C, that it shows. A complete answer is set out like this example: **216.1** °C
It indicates **20** °C
